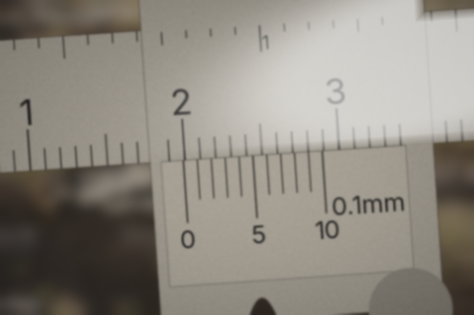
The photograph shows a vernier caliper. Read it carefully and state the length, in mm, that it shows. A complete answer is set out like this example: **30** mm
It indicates **19.9** mm
